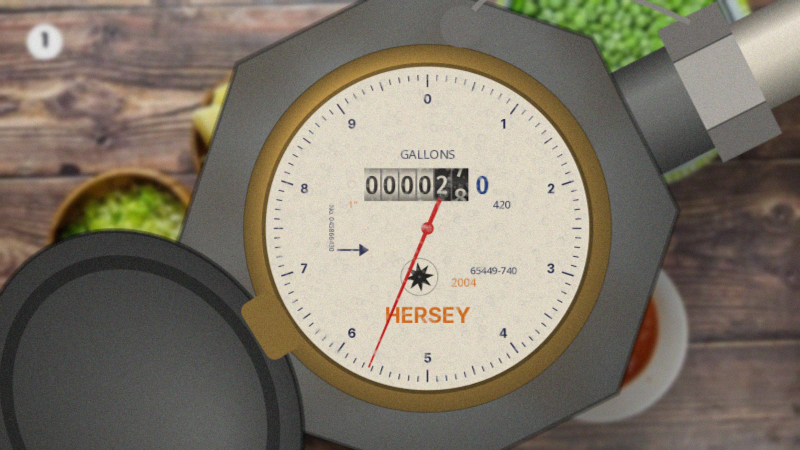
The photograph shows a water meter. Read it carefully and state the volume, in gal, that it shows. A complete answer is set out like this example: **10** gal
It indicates **275.6** gal
